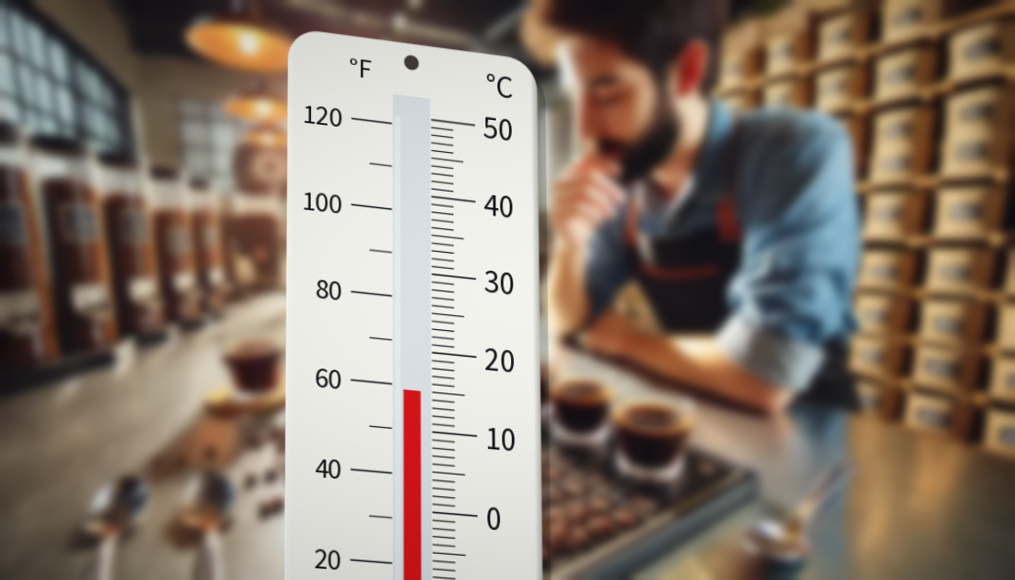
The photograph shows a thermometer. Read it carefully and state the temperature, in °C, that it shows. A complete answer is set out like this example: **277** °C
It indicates **15** °C
